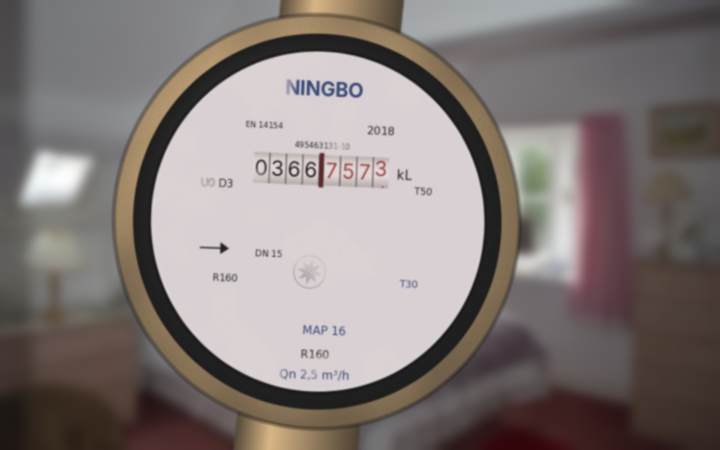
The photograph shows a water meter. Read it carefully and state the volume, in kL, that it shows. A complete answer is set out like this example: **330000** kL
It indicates **366.7573** kL
